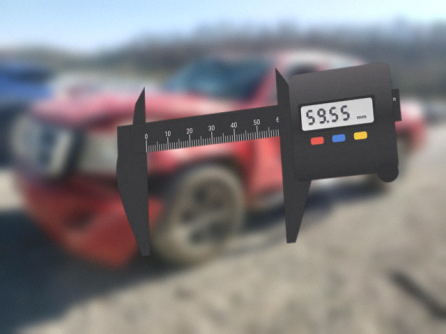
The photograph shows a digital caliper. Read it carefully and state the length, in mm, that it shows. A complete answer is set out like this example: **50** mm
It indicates **59.55** mm
